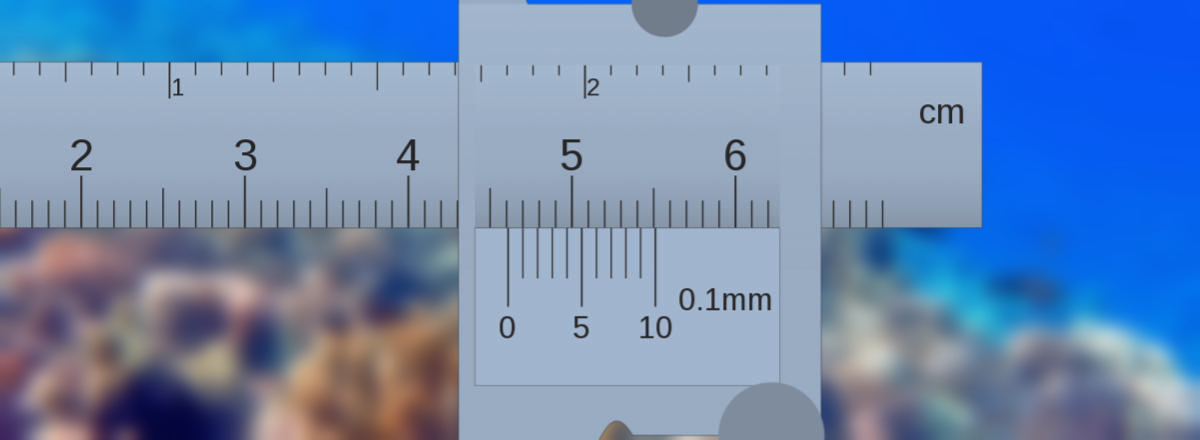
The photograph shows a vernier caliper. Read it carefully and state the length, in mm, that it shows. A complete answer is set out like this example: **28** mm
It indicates **46.1** mm
